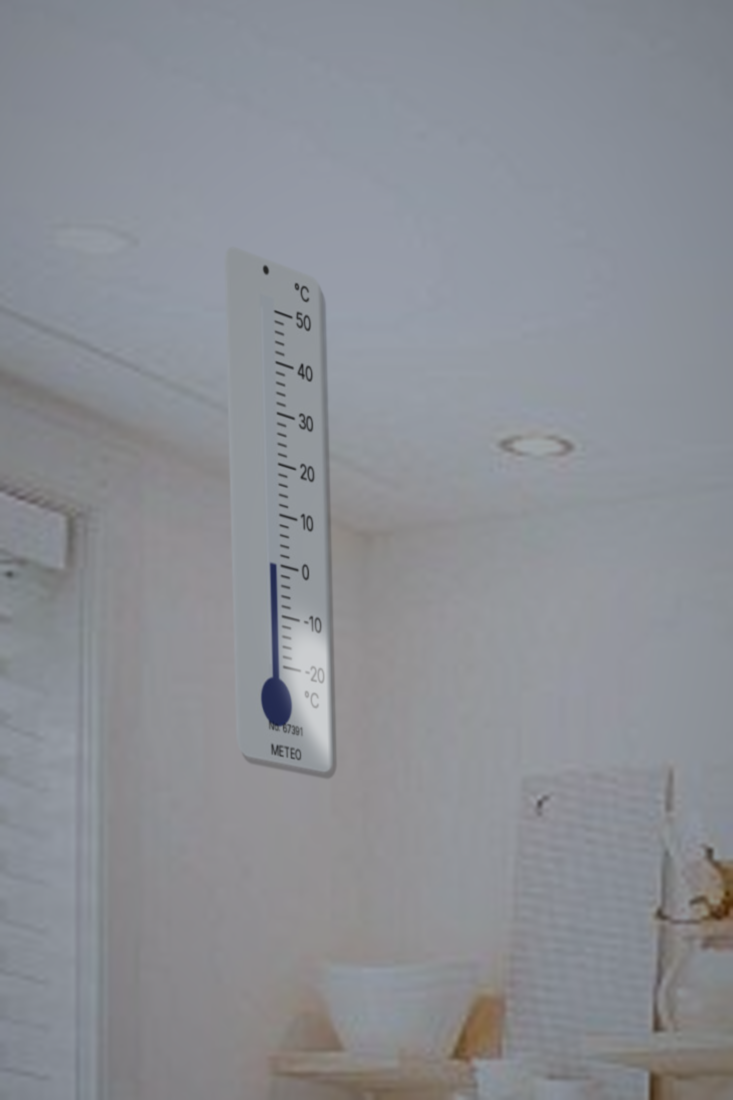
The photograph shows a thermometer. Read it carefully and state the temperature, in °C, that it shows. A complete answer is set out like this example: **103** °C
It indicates **0** °C
